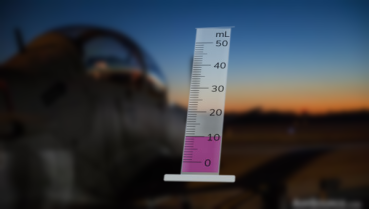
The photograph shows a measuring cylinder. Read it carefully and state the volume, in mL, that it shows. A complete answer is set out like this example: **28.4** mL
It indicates **10** mL
